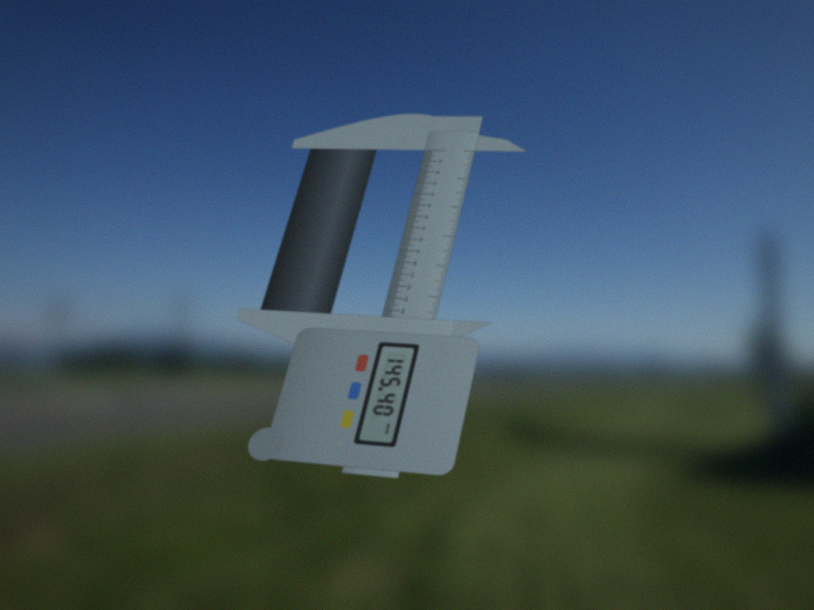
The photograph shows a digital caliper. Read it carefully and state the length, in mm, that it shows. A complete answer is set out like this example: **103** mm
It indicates **145.40** mm
